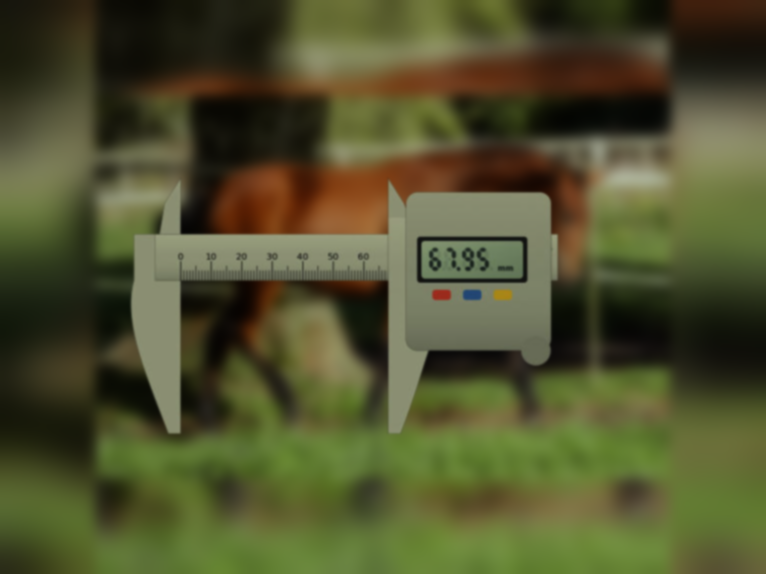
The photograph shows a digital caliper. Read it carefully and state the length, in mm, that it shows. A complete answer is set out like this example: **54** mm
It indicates **67.95** mm
